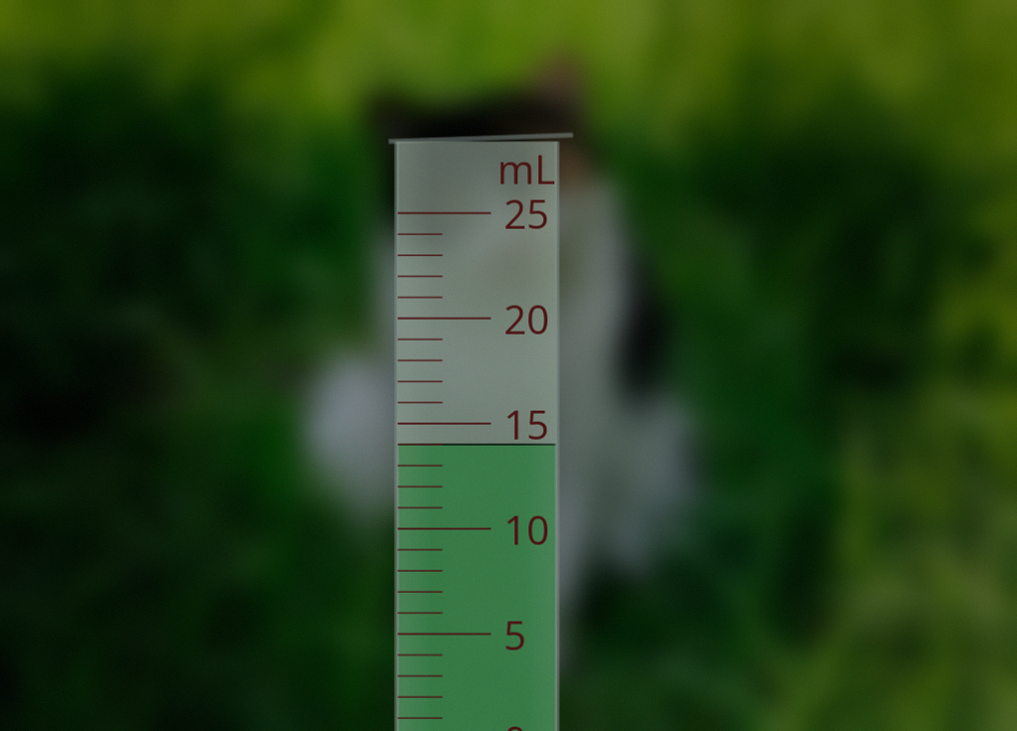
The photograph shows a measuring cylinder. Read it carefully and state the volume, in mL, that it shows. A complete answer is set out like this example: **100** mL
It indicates **14** mL
